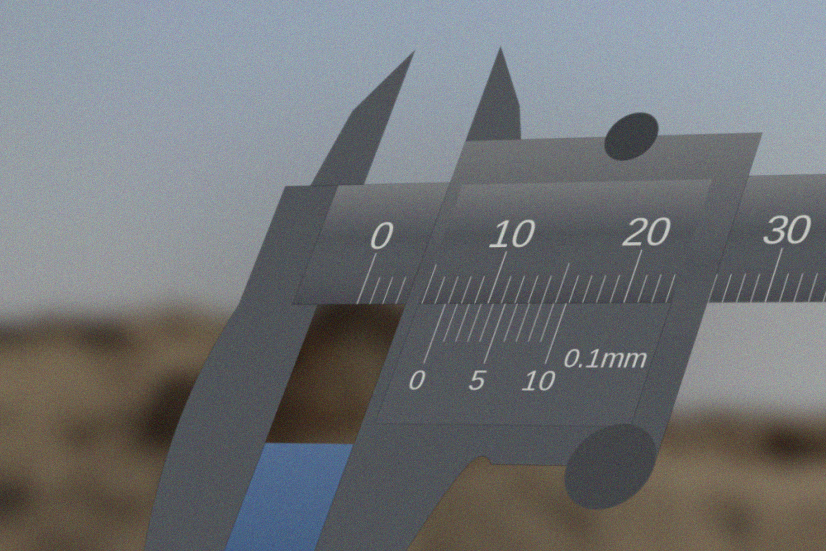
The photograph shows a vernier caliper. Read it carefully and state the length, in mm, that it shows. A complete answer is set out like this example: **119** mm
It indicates **6.8** mm
